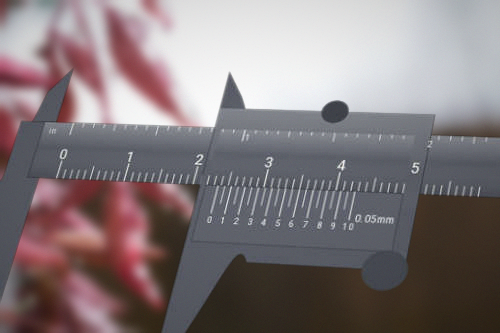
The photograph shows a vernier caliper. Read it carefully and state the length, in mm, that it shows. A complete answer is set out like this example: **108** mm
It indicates **23.6** mm
